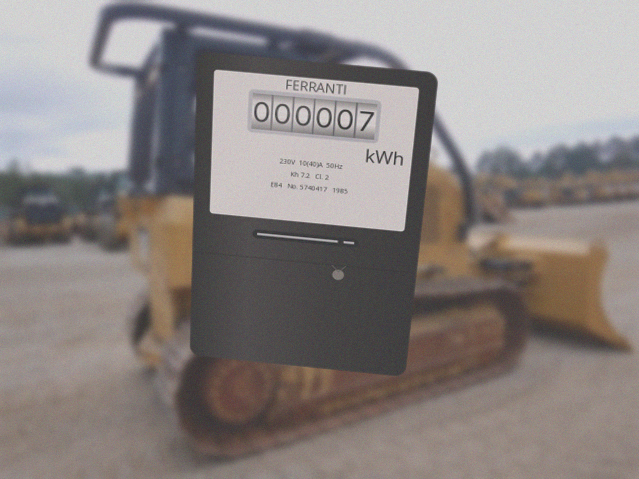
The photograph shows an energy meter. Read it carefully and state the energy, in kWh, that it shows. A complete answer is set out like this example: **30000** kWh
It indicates **7** kWh
